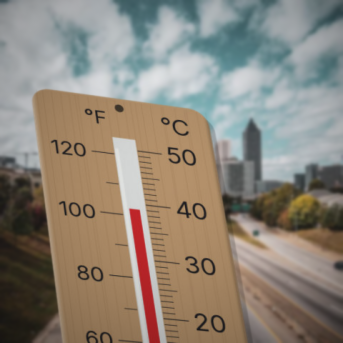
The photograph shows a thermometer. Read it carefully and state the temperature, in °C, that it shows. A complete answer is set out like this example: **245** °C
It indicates **39** °C
